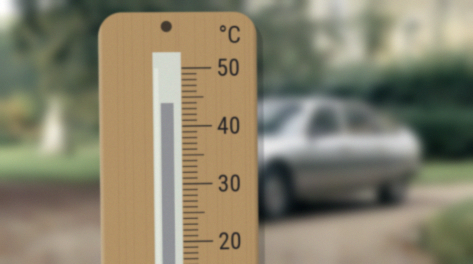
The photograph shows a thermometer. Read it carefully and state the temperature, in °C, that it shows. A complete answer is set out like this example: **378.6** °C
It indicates **44** °C
